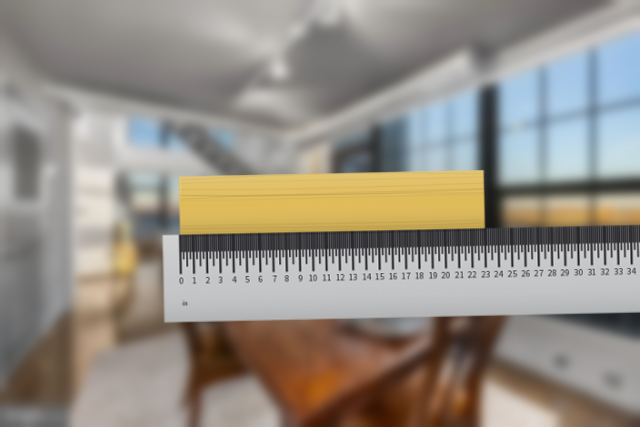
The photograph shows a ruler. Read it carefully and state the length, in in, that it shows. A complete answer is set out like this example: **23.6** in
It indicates **23** in
